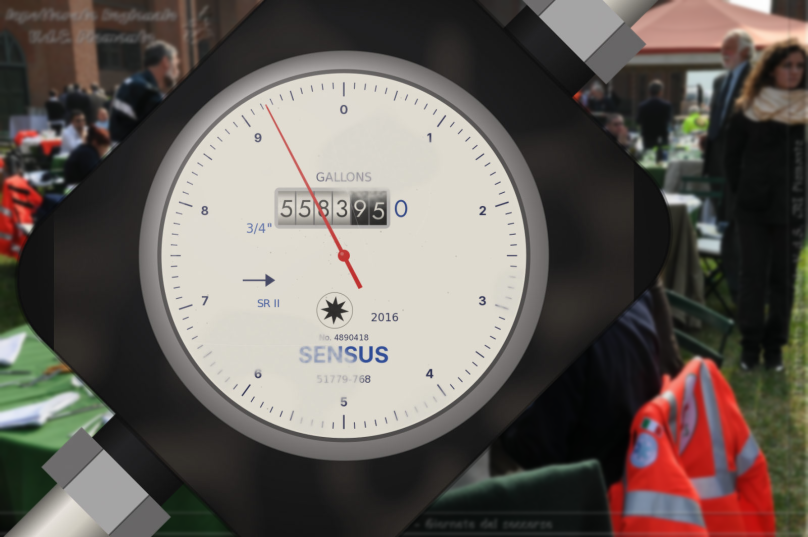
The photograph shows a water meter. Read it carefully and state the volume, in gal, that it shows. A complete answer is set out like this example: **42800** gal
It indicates **5583949.2** gal
